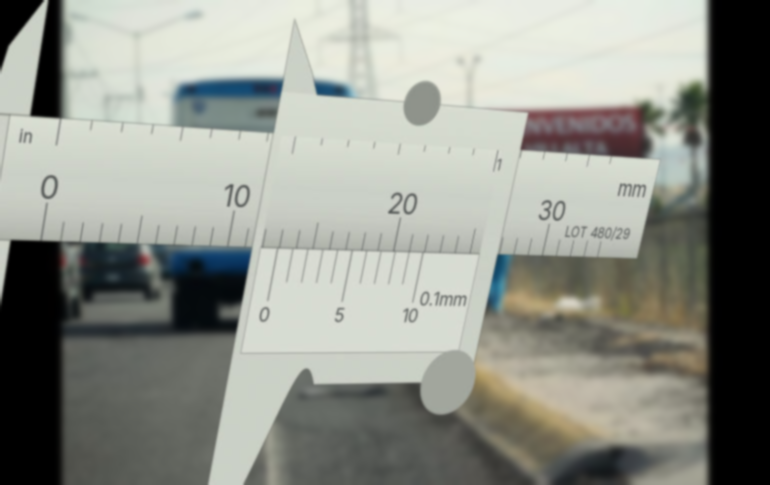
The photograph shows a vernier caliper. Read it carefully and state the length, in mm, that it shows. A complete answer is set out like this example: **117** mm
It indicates **12.9** mm
